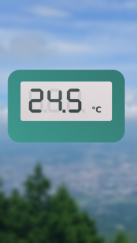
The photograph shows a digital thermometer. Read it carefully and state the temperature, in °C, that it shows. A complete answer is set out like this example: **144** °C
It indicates **24.5** °C
